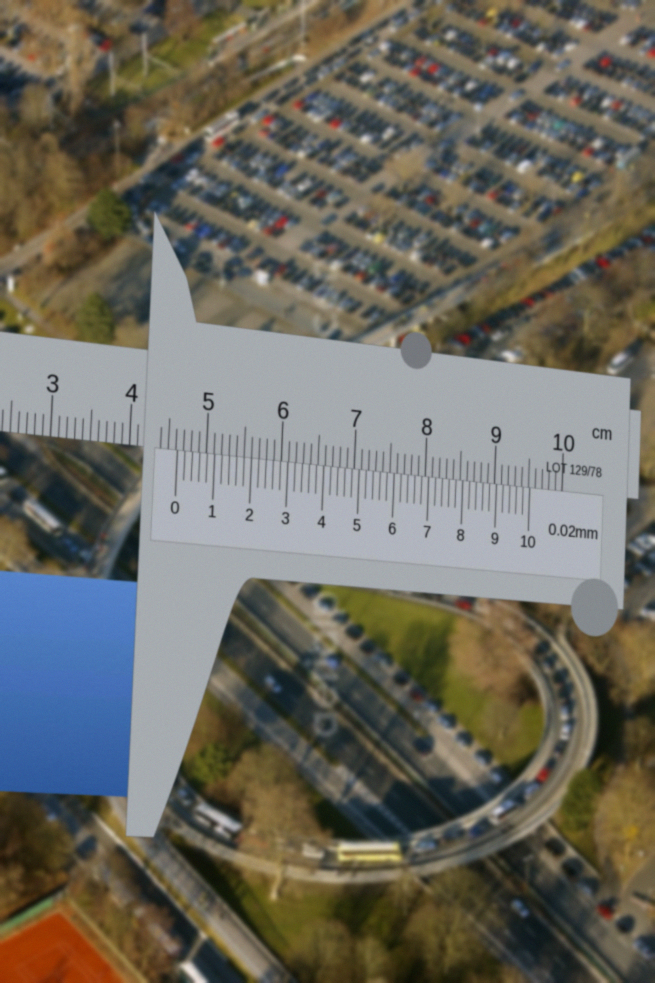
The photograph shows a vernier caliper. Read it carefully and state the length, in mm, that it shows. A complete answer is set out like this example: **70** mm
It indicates **46.2** mm
